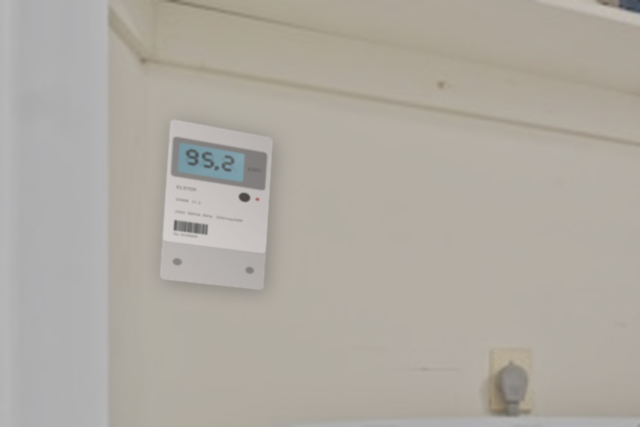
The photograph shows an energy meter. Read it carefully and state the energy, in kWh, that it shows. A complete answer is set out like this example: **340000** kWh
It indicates **95.2** kWh
